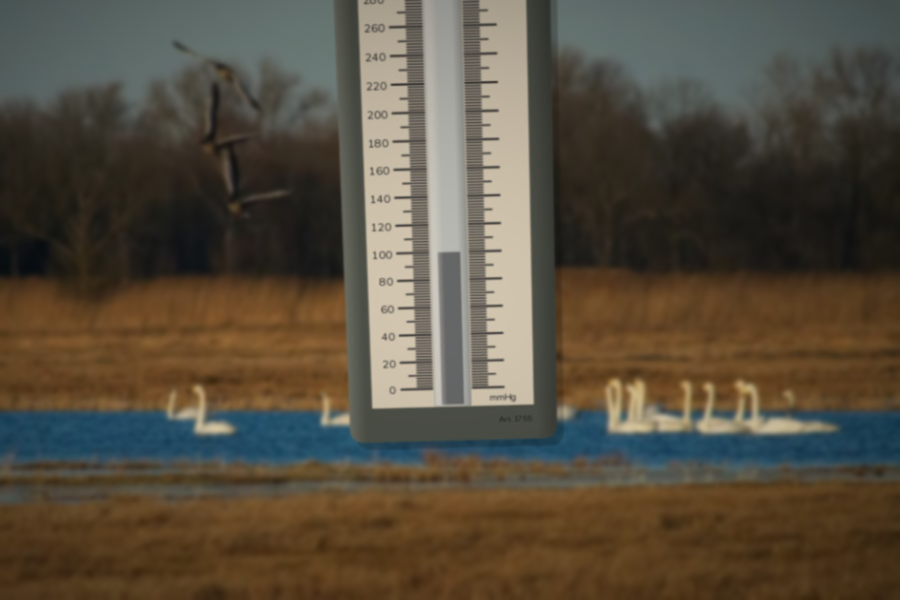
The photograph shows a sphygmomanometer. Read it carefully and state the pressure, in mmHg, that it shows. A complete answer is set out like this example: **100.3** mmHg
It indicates **100** mmHg
